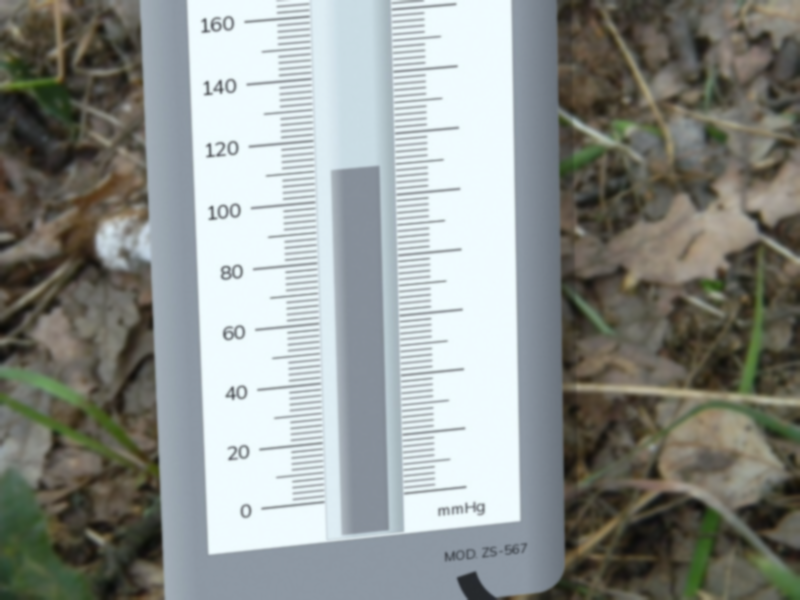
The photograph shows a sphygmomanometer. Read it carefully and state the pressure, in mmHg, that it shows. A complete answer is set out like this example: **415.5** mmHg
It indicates **110** mmHg
